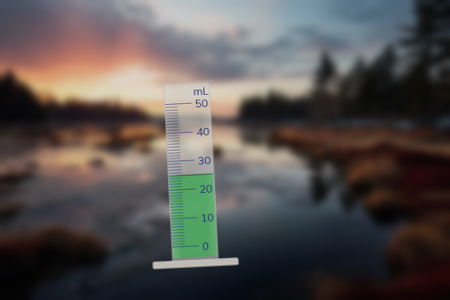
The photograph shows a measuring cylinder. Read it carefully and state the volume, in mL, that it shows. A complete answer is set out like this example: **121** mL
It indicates **25** mL
